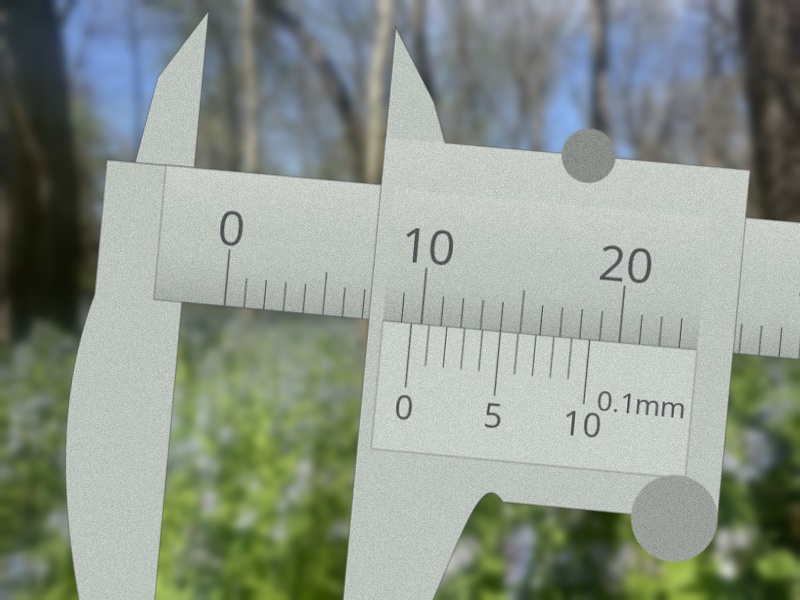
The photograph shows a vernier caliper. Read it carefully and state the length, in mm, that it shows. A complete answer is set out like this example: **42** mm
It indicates **9.5** mm
